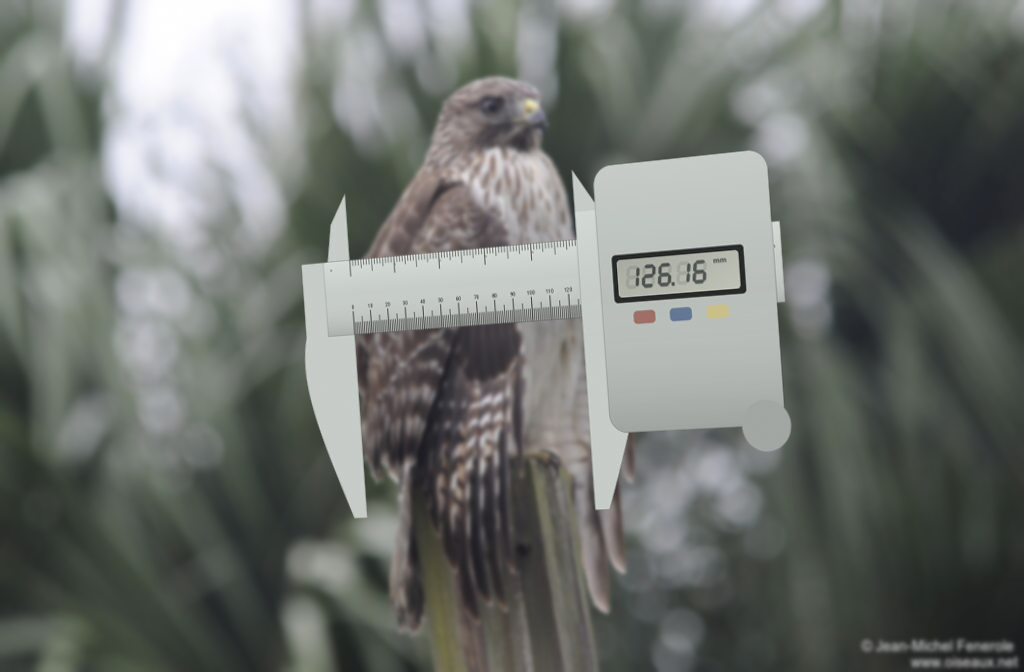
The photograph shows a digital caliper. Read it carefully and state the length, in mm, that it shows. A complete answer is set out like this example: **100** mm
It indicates **126.16** mm
